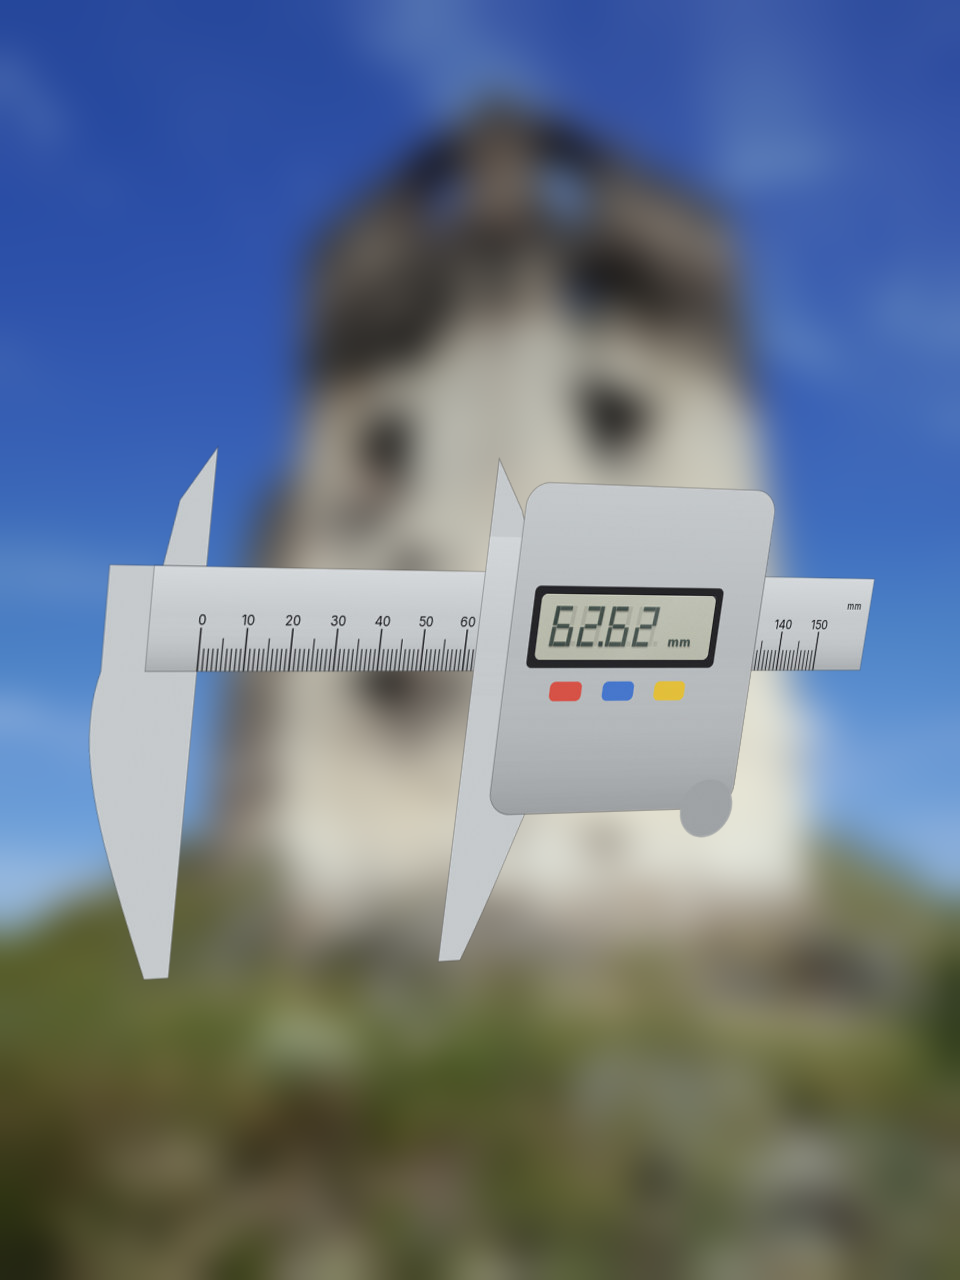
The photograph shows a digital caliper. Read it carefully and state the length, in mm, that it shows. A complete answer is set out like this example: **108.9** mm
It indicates **62.62** mm
